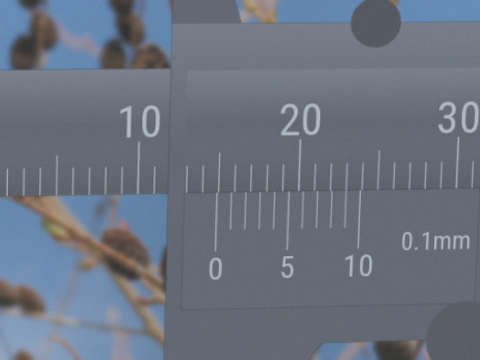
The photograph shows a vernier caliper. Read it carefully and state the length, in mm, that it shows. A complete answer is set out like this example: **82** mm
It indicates **14.9** mm
